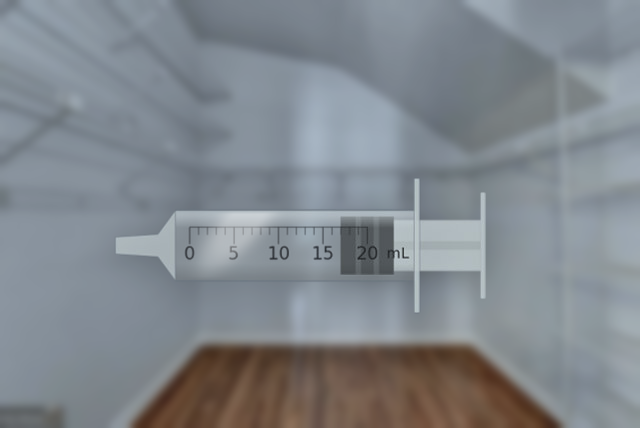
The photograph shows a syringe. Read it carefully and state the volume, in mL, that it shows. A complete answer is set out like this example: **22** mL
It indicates **17** mL
